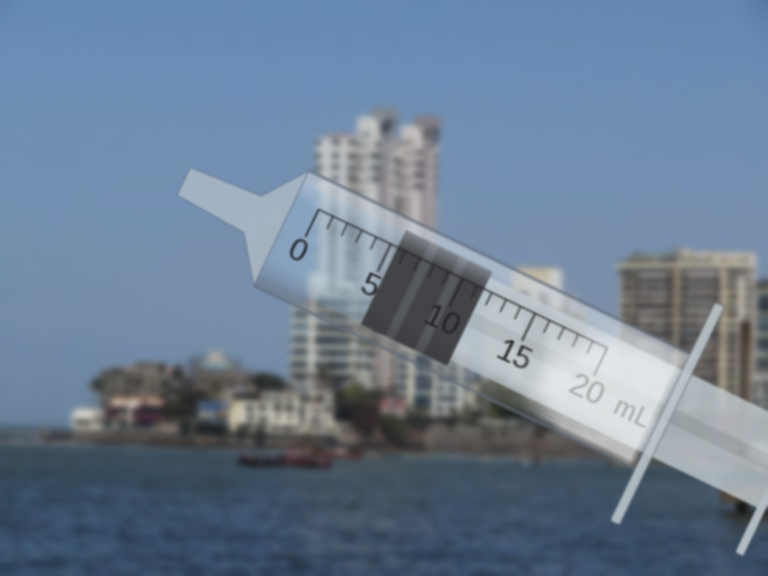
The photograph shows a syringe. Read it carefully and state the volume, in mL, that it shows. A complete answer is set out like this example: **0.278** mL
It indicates **5.5** mL
